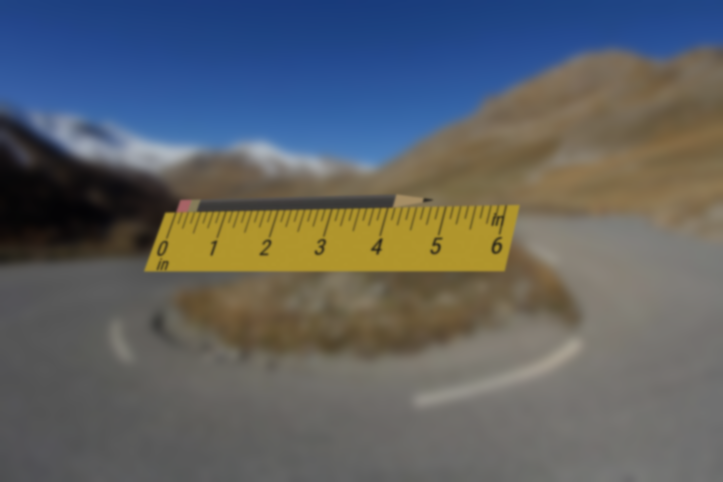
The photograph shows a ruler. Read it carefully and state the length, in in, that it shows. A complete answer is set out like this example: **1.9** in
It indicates **4.75** in
